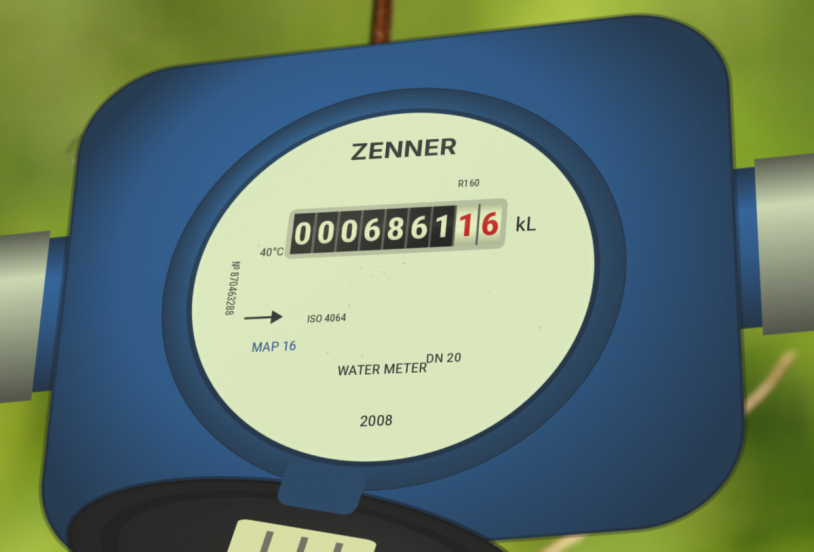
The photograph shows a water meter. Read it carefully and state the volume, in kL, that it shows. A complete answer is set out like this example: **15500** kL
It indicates **6861.16** kL
